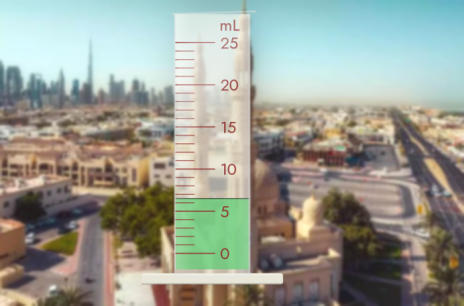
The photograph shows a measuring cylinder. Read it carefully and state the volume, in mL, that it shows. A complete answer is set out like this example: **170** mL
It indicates **6.5** mL
